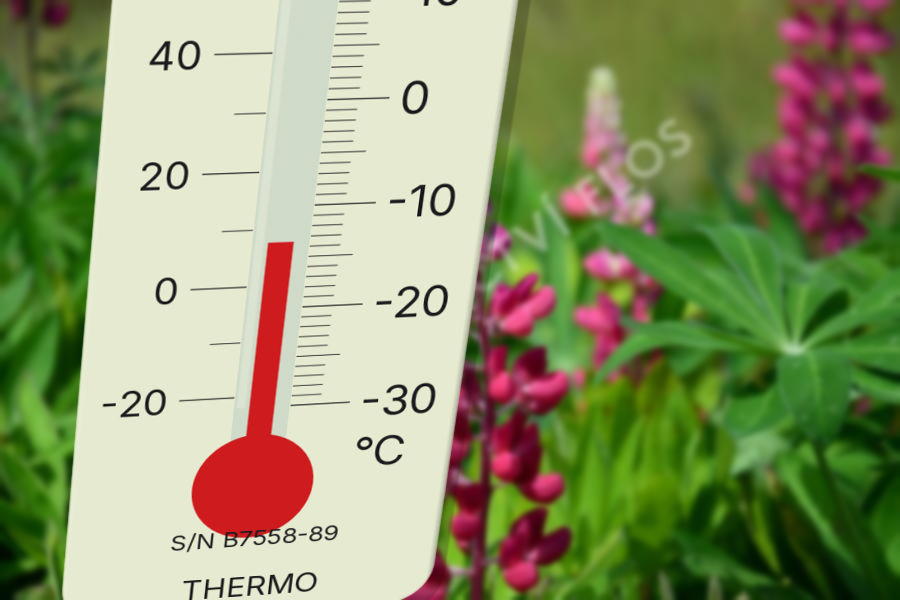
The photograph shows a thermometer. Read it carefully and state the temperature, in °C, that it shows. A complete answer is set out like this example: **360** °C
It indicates **-13.5** °C
